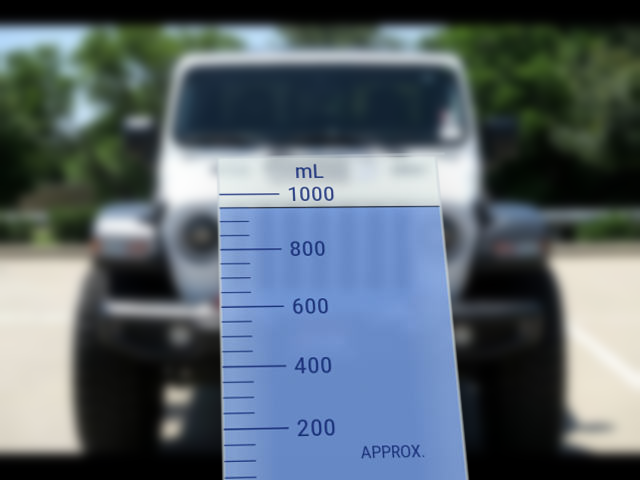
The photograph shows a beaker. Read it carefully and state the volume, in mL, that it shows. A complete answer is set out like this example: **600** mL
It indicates **950** mL
